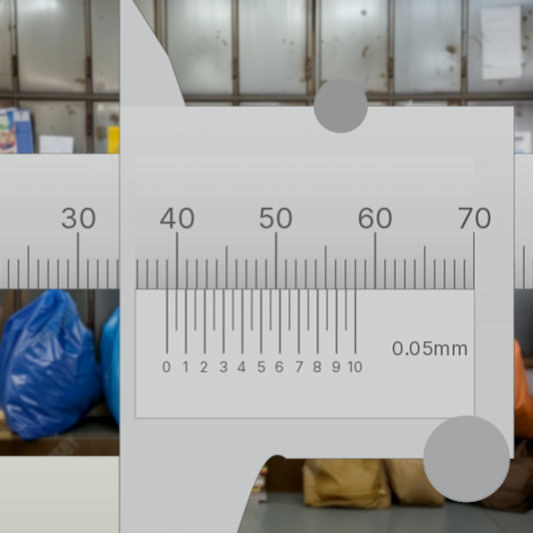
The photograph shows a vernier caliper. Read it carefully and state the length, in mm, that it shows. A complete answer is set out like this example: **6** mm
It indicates **39.0** mm
